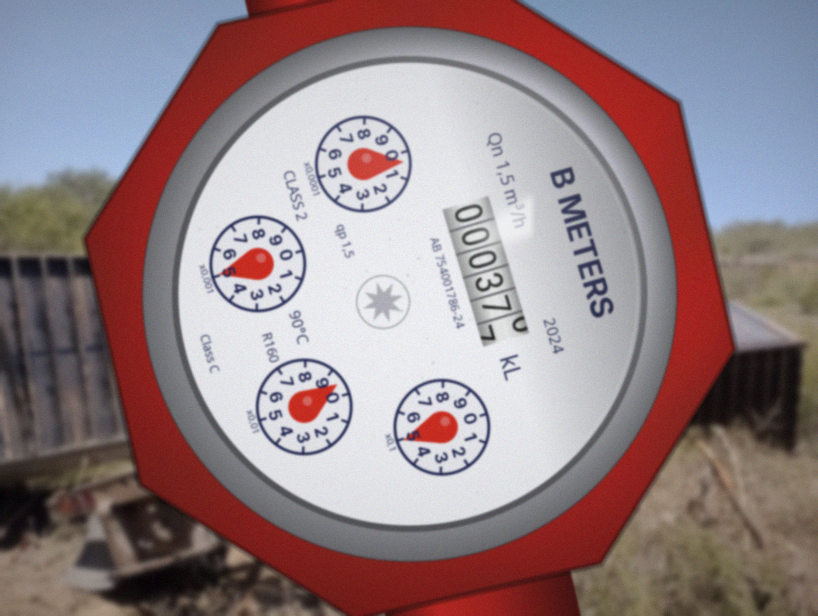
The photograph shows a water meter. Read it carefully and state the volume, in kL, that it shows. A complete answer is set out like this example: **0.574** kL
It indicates **376.4950** kL
